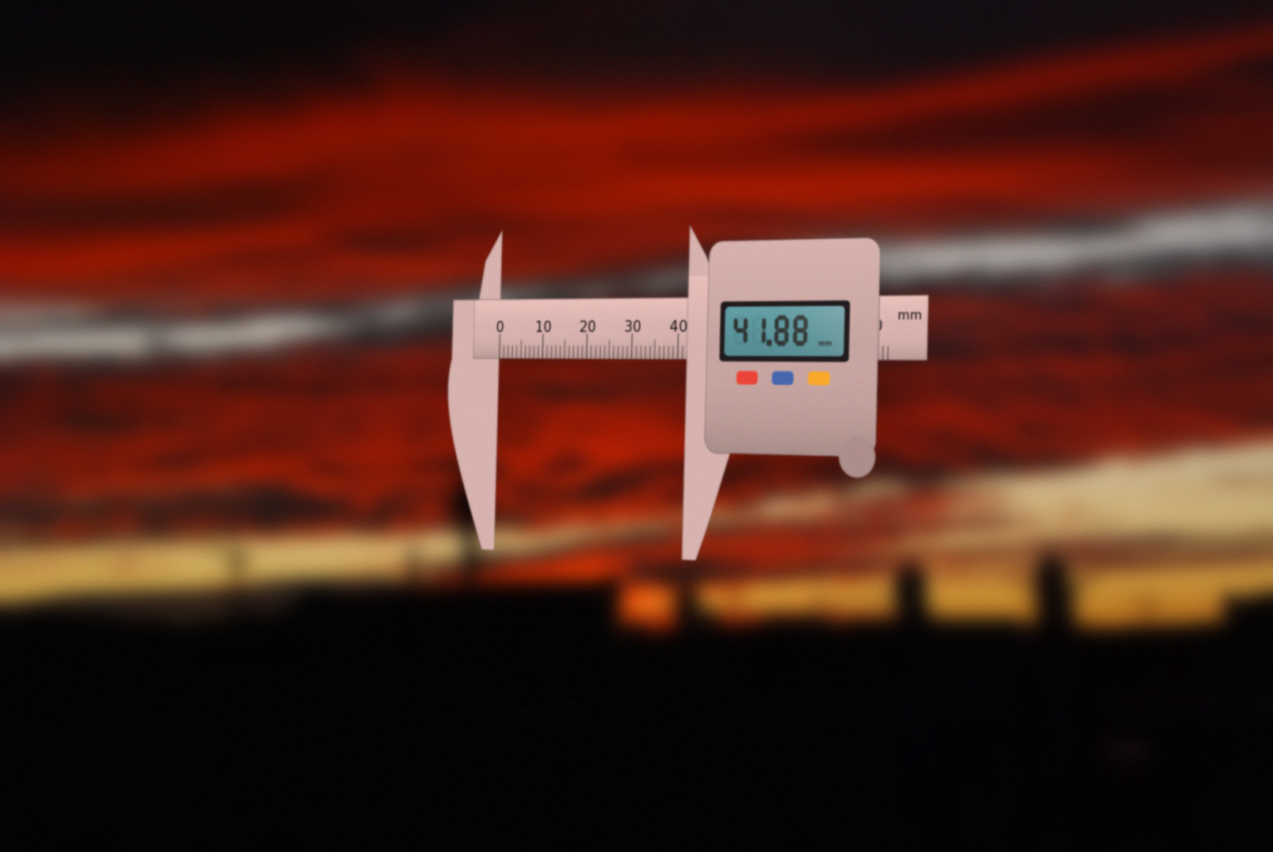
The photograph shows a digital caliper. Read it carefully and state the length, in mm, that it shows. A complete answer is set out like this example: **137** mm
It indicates **41.88** mm
